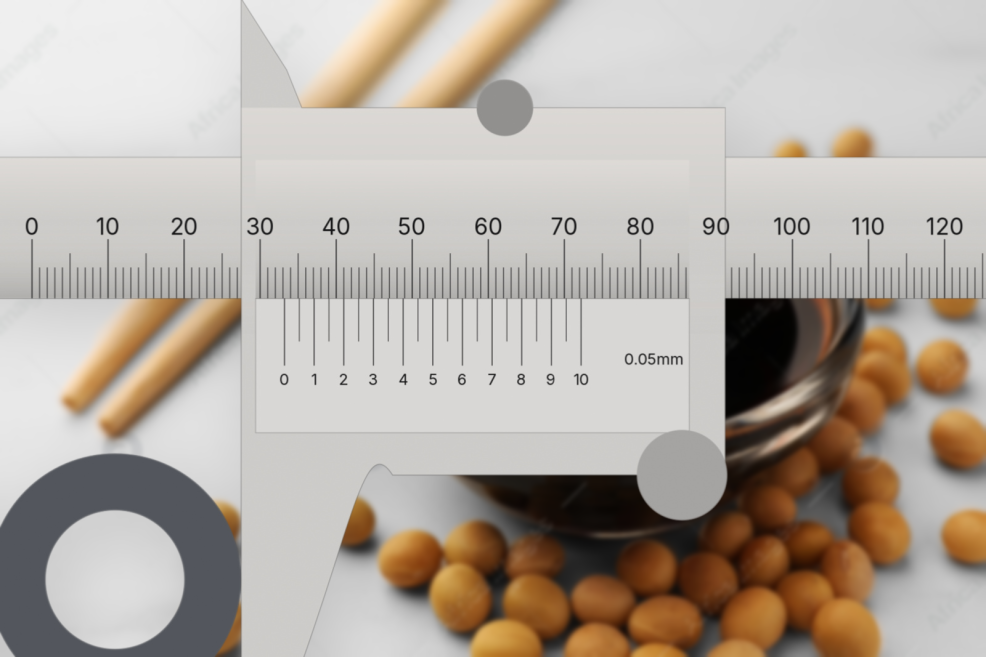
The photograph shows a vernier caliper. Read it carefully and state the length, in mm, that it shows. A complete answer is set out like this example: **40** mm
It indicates **33.2** mm
